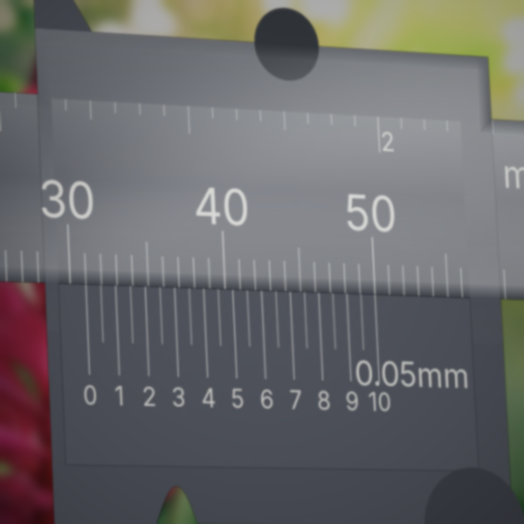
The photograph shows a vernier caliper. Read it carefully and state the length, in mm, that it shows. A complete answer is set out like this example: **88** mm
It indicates **31.0** mm
